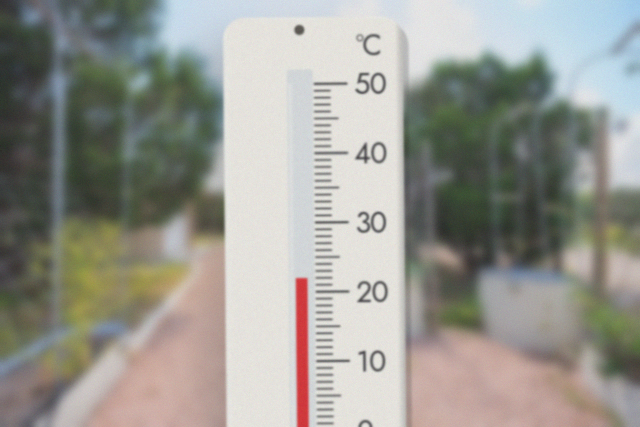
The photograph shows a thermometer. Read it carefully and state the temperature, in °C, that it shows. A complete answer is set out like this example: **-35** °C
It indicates **22** °C
